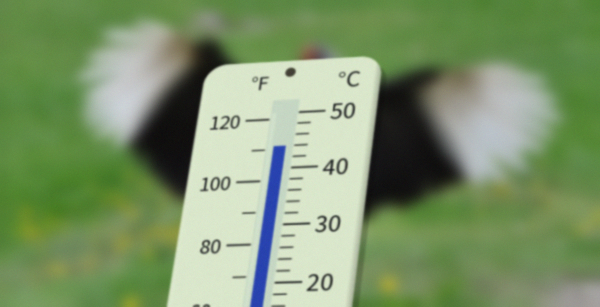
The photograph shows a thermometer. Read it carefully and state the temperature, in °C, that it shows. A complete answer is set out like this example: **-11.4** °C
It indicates **44** °C
